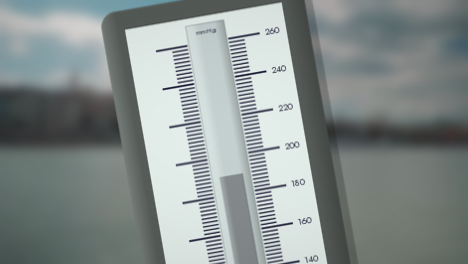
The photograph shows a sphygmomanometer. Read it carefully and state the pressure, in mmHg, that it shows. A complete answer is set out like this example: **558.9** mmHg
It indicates **190** mmHg
